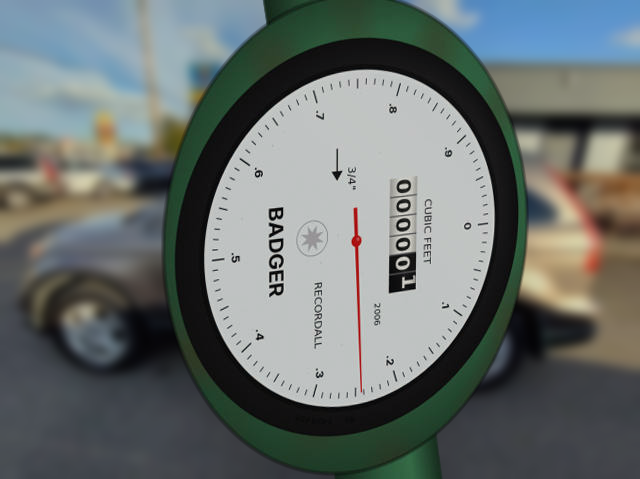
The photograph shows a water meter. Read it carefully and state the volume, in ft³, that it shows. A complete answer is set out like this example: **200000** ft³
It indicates **1.24** ft³
